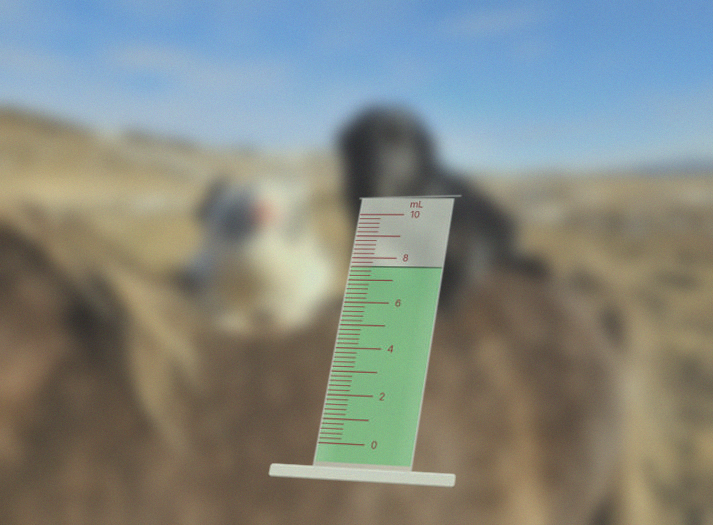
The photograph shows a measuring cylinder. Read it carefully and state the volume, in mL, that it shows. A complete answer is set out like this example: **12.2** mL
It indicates **7.6** mL
